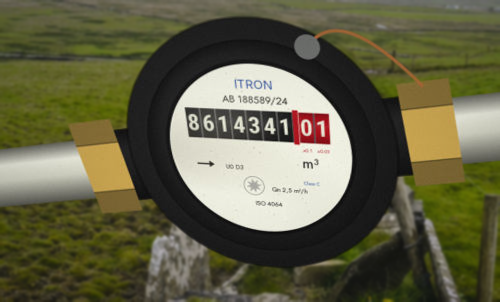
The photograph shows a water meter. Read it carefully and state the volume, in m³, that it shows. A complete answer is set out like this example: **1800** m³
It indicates **8614341.01** m³
